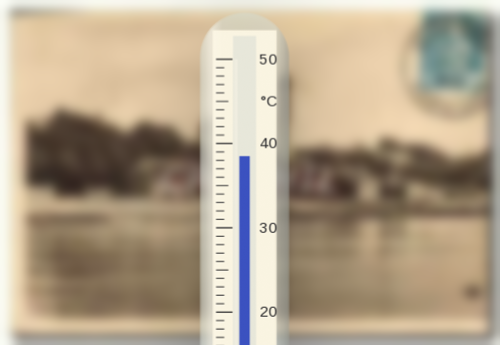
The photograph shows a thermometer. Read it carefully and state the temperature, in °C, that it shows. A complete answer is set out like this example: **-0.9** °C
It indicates **38.5** °C
